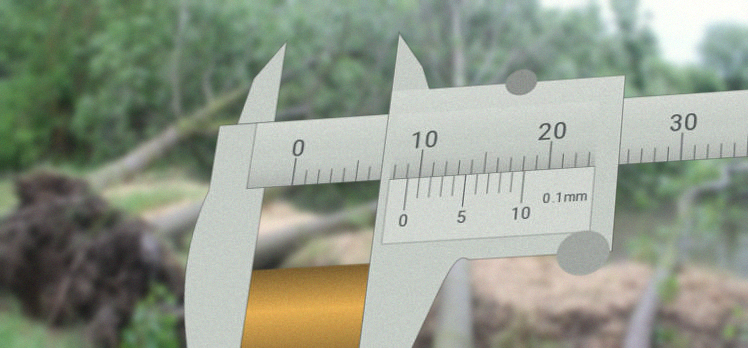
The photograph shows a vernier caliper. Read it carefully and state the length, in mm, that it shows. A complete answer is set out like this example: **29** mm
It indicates **9.1** mm
